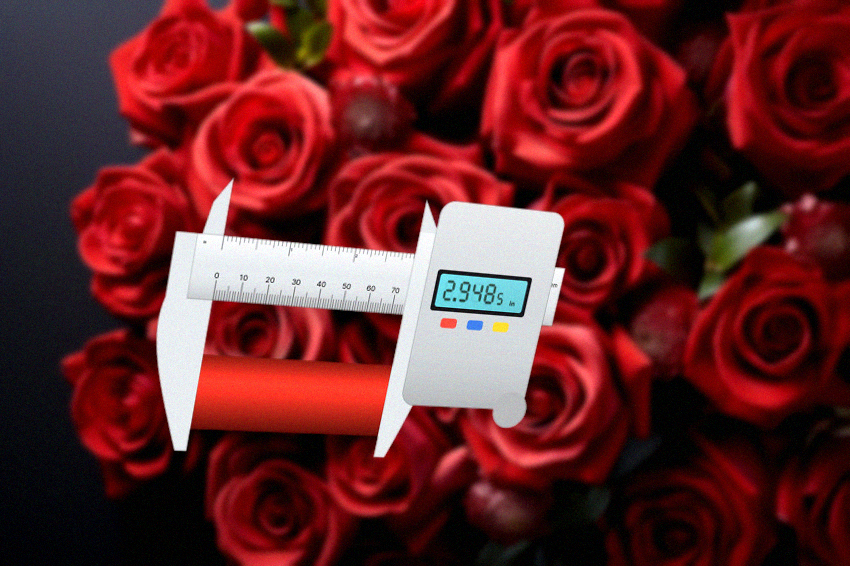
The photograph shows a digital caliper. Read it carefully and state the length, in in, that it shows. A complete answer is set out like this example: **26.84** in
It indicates **2.9485** in
